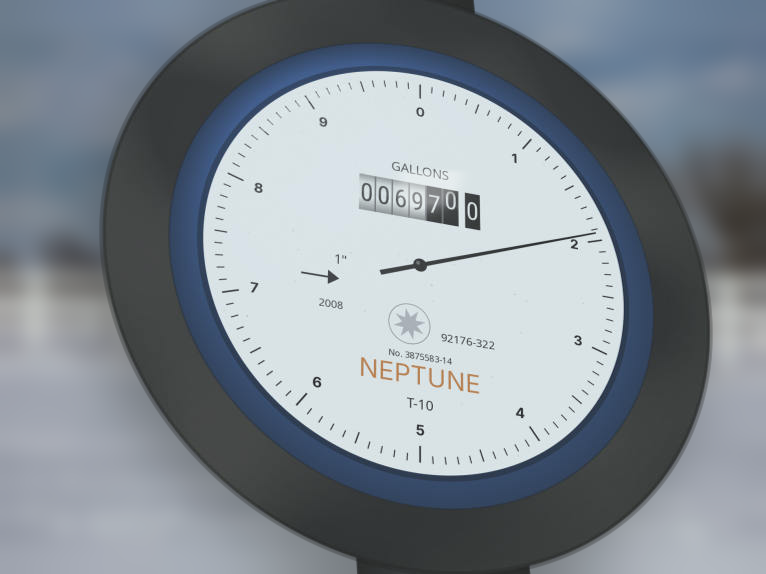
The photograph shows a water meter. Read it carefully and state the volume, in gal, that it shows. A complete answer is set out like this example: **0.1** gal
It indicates **69701.9** gal
